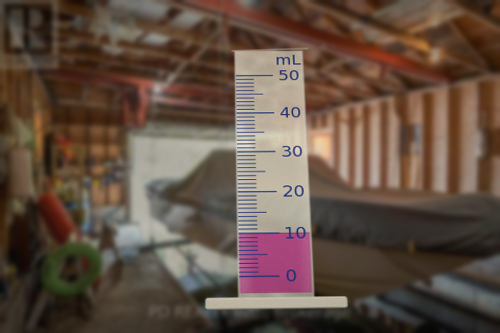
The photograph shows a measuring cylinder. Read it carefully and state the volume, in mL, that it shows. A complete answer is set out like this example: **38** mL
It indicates **10** mL
